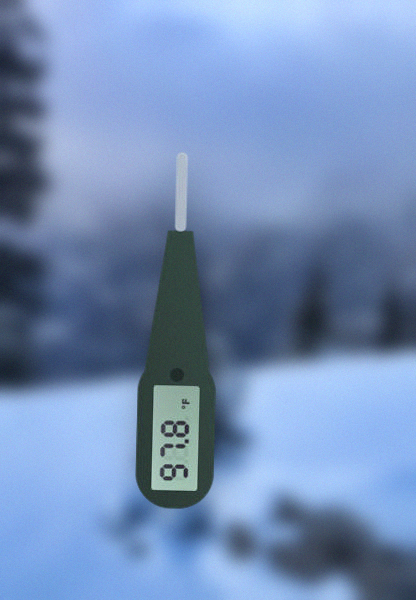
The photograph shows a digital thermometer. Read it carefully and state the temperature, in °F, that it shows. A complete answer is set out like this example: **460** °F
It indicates **97.8** °F
